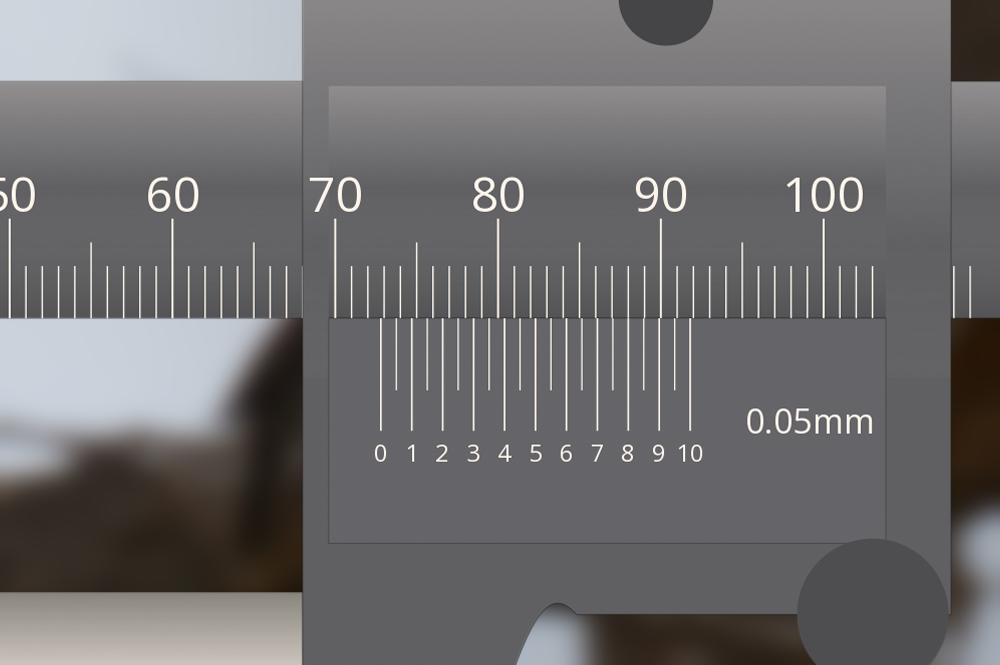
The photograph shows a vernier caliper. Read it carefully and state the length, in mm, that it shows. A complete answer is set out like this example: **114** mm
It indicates **72.8** mm
